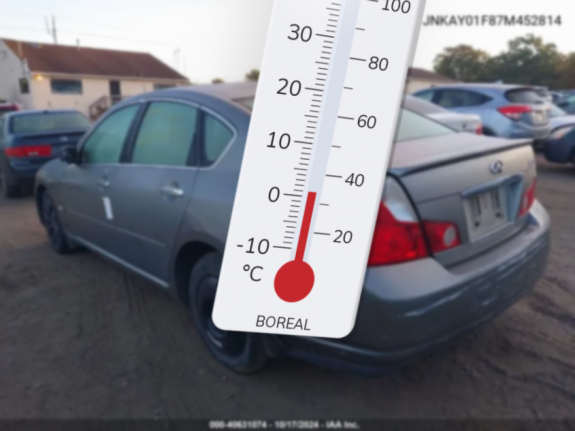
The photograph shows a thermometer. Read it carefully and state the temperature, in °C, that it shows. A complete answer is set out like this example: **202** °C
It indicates **1** °C
